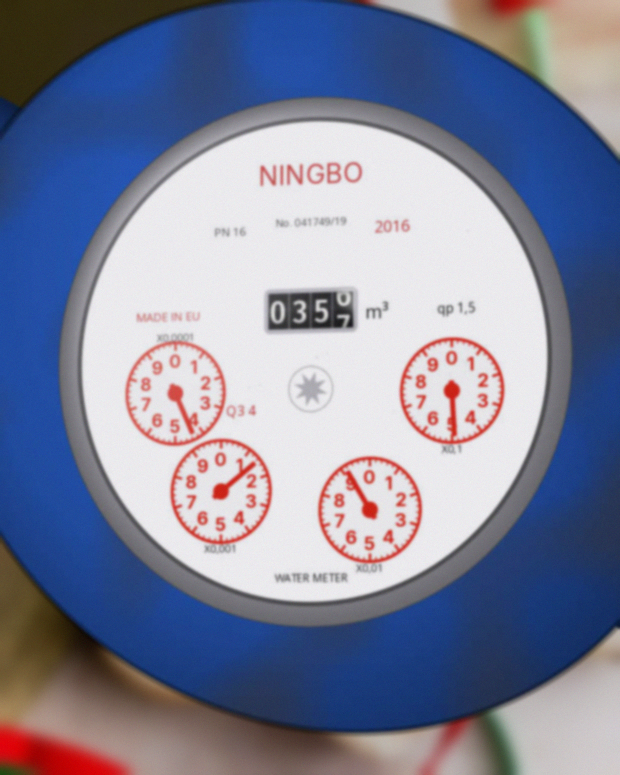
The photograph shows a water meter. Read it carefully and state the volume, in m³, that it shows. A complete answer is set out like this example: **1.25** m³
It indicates **356.4914** m³
